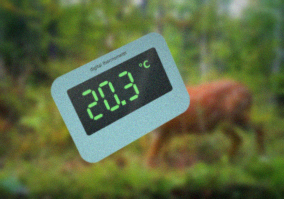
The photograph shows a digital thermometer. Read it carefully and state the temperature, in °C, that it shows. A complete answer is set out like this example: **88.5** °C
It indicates **20.3** °C
